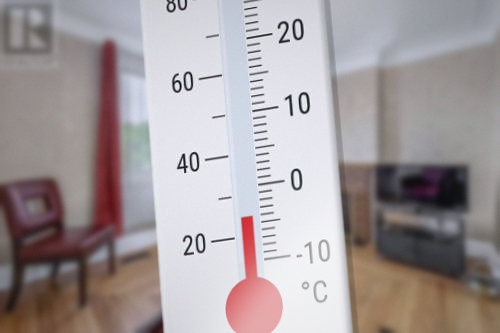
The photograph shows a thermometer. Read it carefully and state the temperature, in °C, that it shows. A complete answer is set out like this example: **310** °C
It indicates **-4** °C
